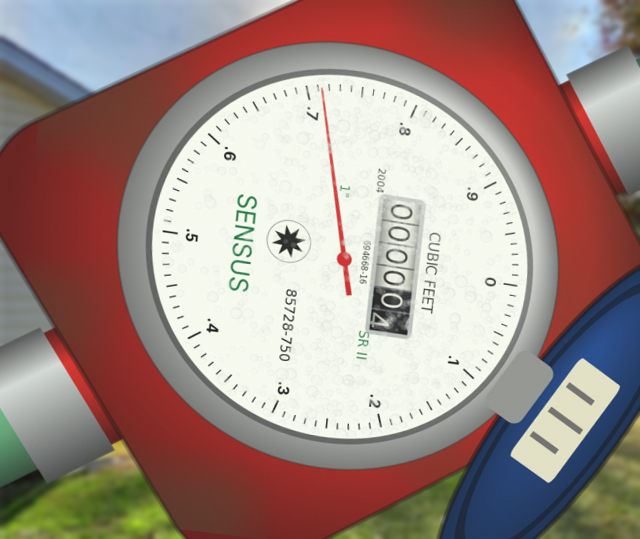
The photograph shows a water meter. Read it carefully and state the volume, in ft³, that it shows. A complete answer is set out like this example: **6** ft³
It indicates **3.71** ft³
